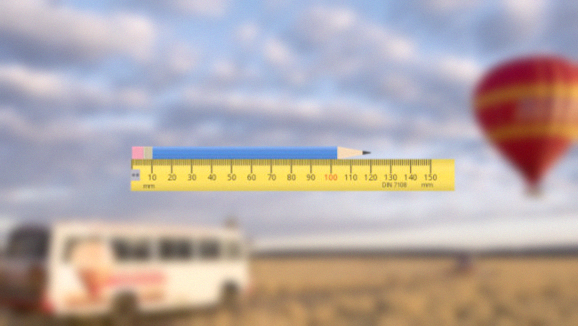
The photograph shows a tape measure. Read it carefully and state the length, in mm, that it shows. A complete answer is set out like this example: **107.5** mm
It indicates **120** mm
